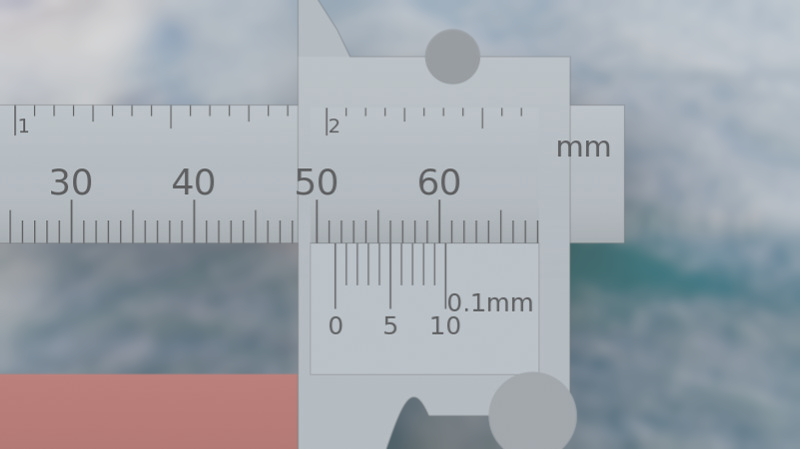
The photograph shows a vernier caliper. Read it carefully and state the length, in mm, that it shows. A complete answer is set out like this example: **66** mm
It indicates **51.5** mm
